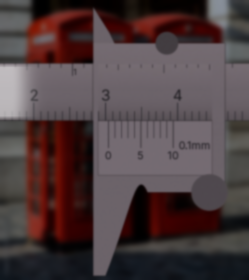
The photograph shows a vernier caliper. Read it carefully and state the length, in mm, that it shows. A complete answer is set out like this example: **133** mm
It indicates **30.4** mm
